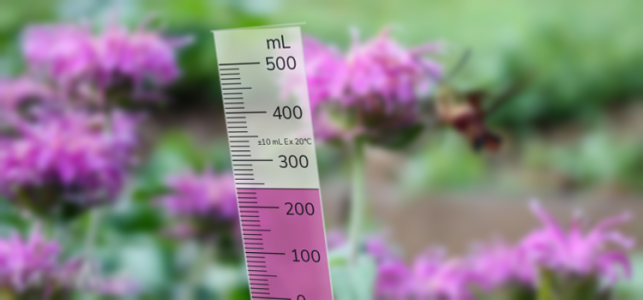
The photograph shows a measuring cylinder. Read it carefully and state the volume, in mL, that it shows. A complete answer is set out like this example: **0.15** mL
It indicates **240** mL
